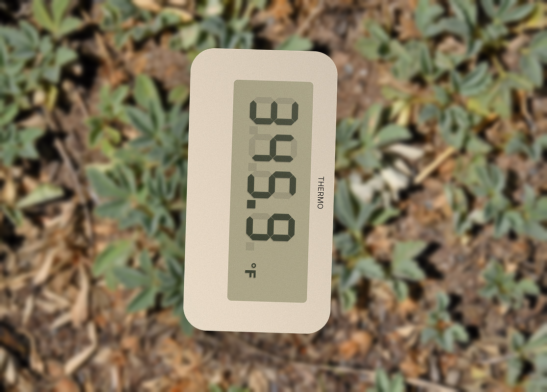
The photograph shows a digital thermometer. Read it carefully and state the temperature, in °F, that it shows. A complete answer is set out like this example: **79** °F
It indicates **345.9** °F
